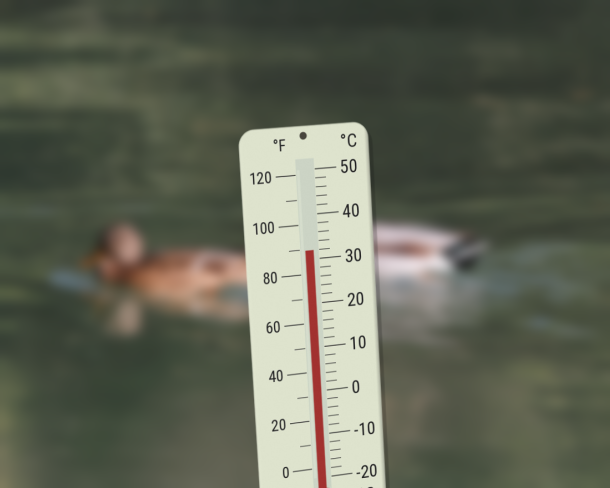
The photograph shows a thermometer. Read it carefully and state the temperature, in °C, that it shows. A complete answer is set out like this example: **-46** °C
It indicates **32** °C
